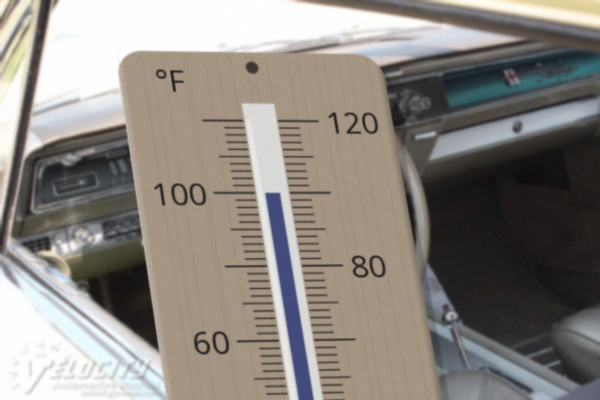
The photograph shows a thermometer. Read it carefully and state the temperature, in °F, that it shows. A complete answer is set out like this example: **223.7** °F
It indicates **100** °F
